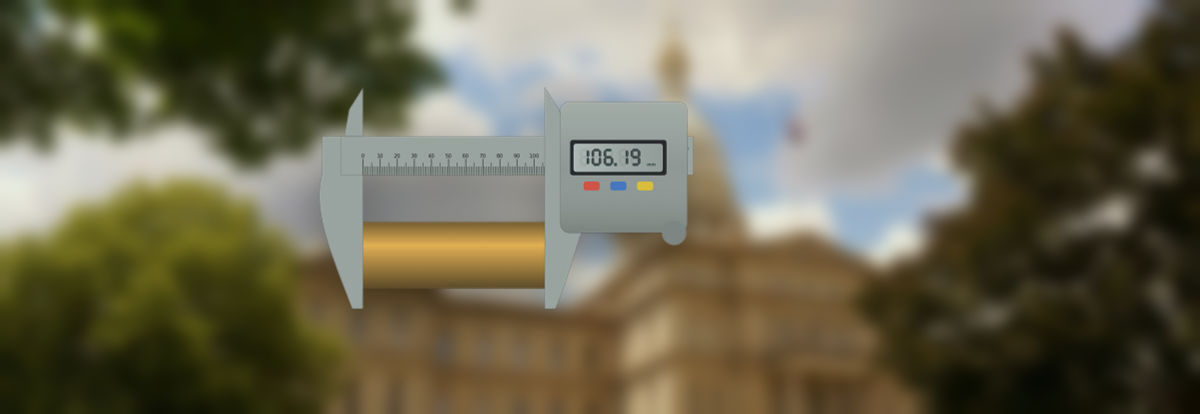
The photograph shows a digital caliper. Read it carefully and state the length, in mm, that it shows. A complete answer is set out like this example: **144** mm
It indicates **106.19** mm
